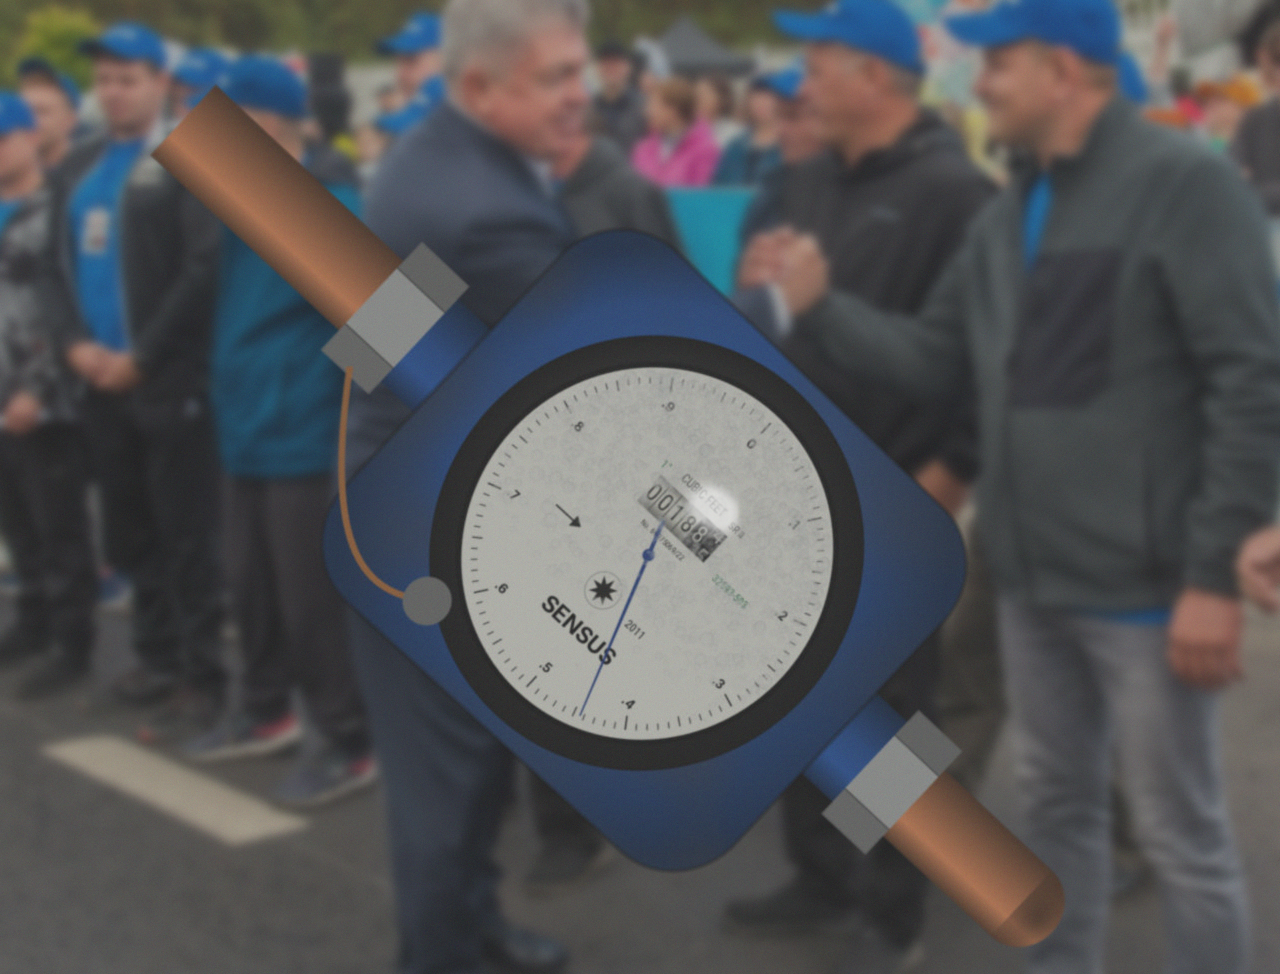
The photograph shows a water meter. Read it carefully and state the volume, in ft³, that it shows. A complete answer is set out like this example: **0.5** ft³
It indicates **1884.44** ft³
